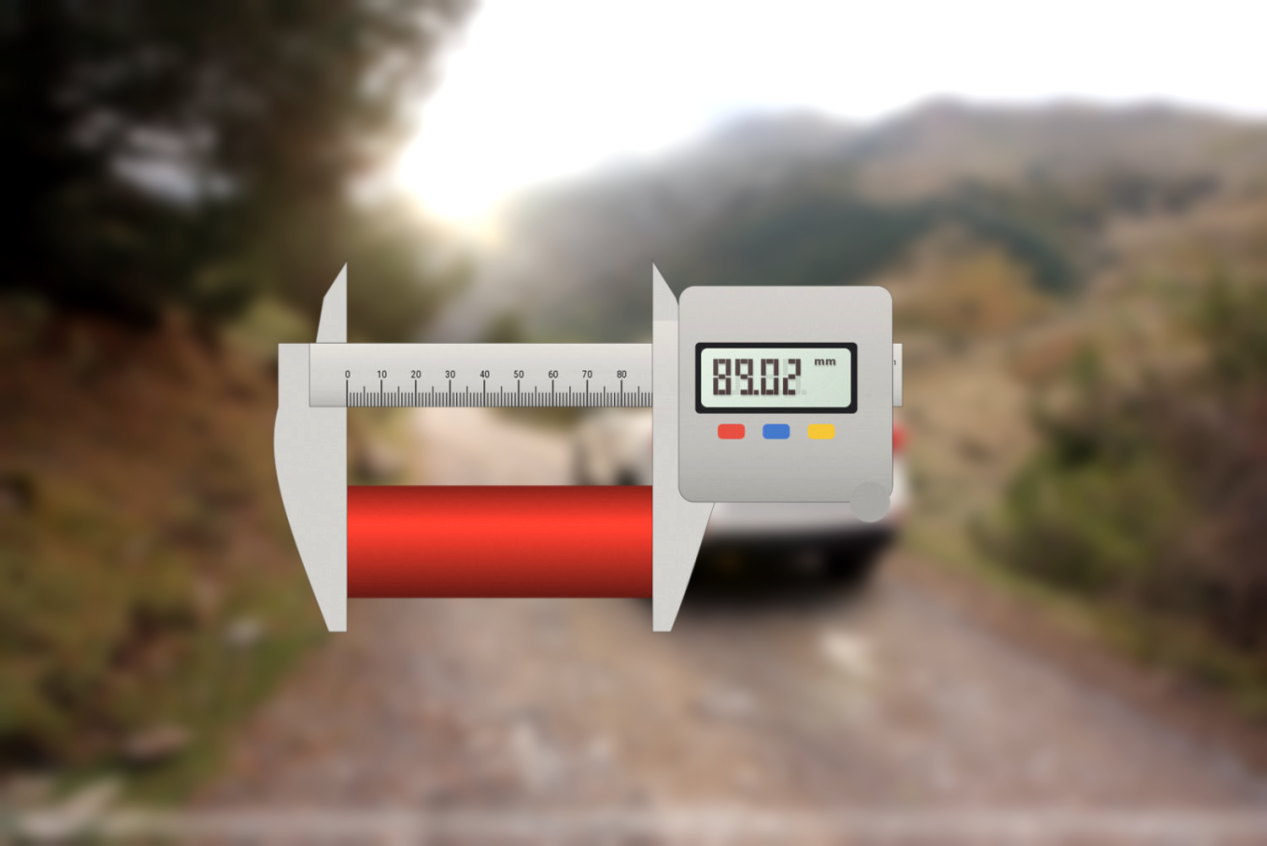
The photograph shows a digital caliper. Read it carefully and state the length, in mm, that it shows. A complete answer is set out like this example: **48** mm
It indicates **89.02** mm
